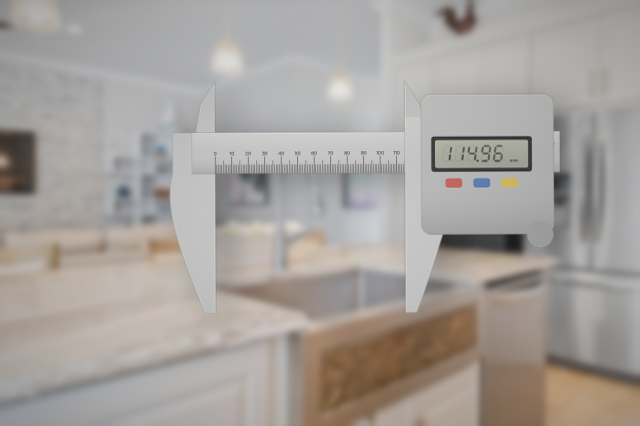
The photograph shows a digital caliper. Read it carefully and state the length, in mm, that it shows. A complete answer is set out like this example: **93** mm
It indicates **114.96** mm
